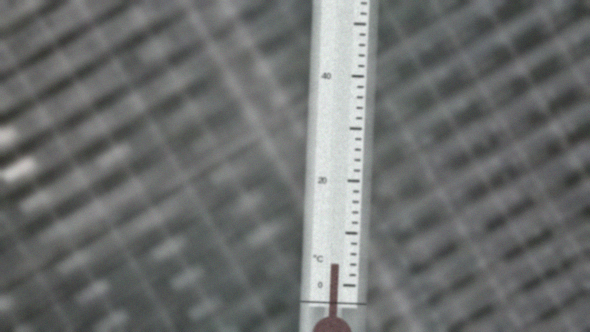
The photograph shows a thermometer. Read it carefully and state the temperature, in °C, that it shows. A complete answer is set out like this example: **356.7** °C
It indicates **4** °C
